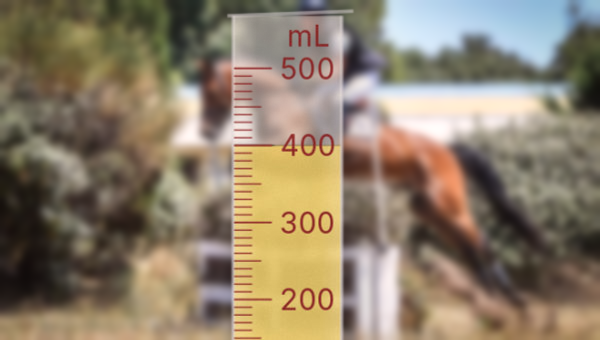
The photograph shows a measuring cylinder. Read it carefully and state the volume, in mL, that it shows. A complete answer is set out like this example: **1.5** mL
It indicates **400** mL
